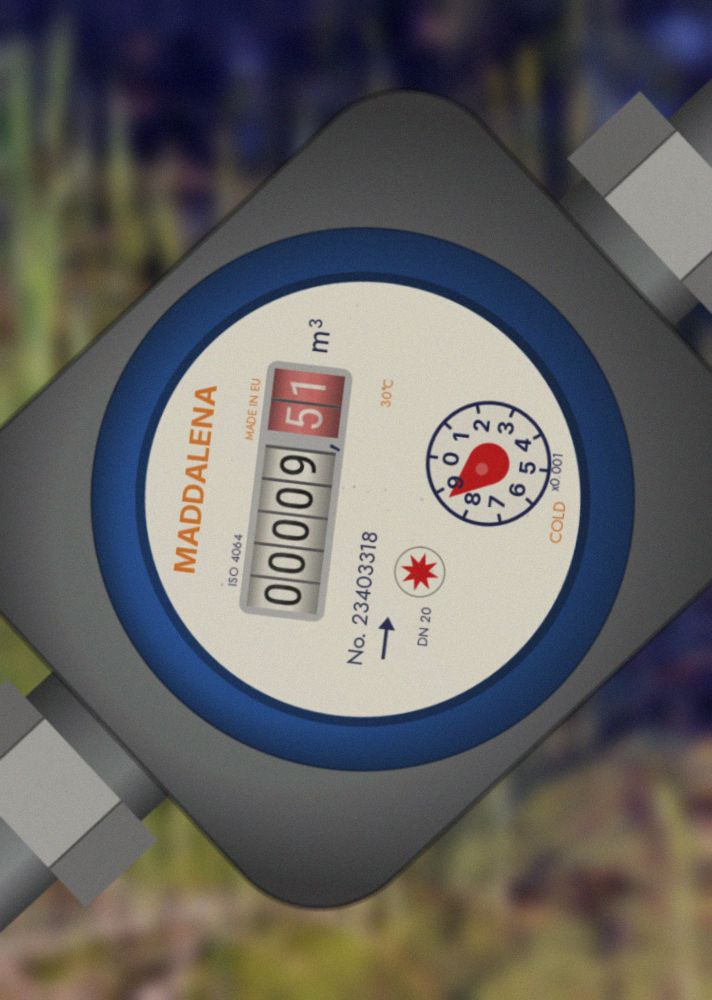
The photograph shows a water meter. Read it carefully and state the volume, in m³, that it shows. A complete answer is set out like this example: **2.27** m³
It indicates **9.518** m³
